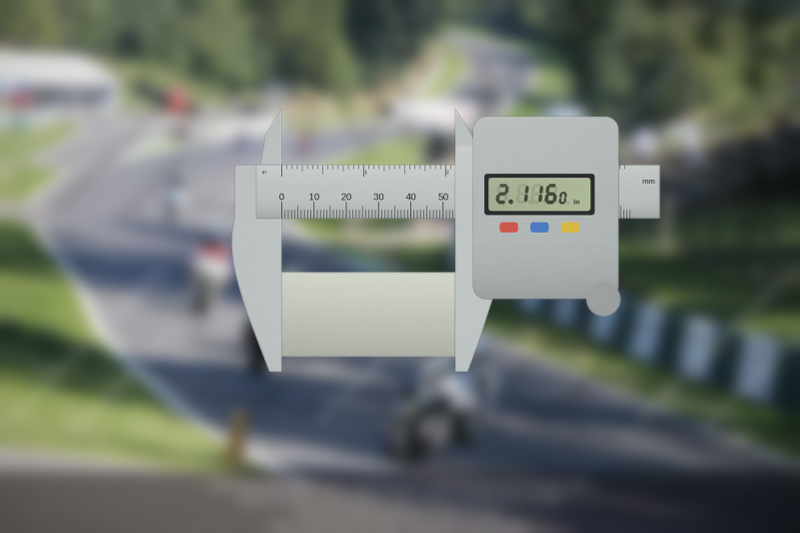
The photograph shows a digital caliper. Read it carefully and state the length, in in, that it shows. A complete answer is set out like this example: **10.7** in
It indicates **2.1160** in
